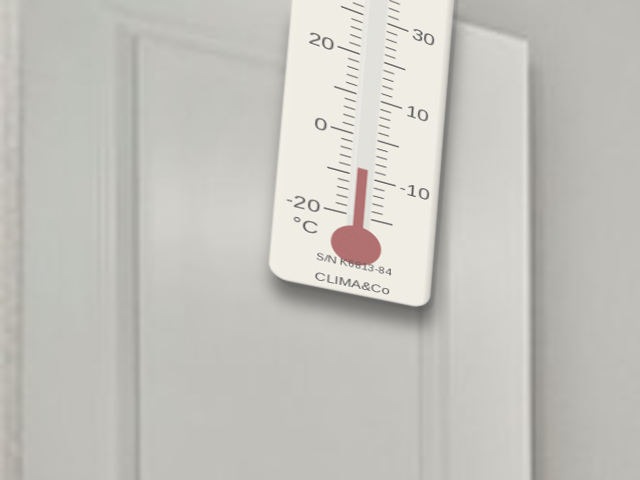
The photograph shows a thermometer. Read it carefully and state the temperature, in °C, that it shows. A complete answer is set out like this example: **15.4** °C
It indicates **-8** °C
